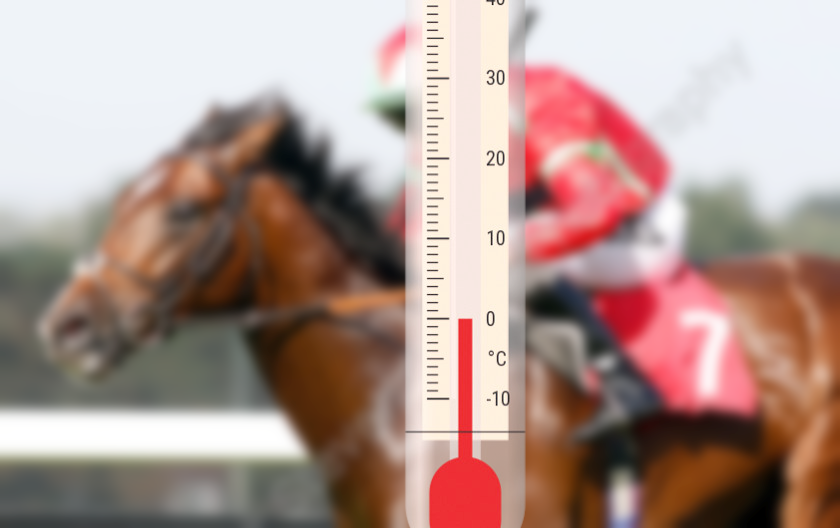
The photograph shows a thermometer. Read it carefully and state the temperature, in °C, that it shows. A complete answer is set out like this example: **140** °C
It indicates **0** °C
